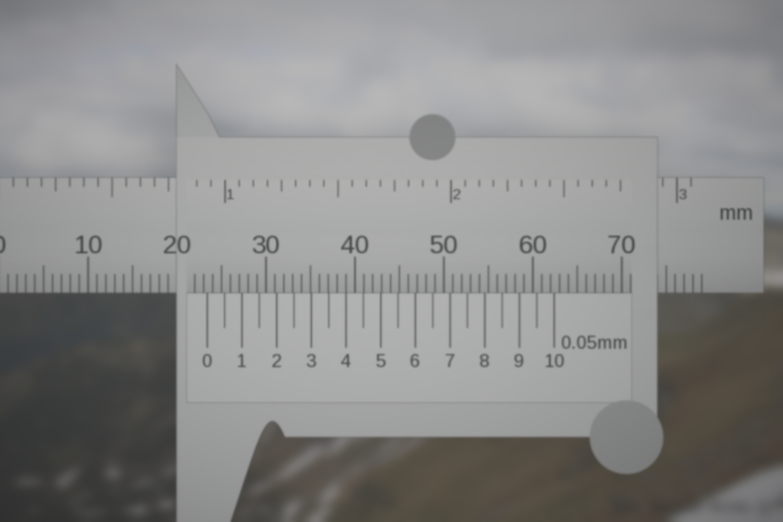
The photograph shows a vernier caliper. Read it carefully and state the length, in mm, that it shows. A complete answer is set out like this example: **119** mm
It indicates **23.4** mm
